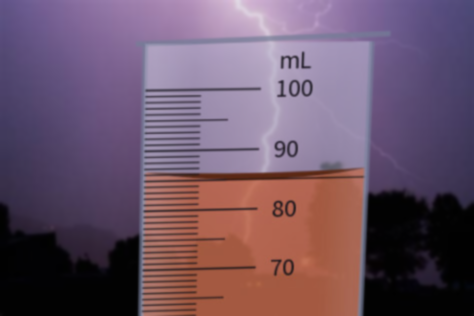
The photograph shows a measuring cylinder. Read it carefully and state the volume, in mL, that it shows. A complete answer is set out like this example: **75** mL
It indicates **85** mL
